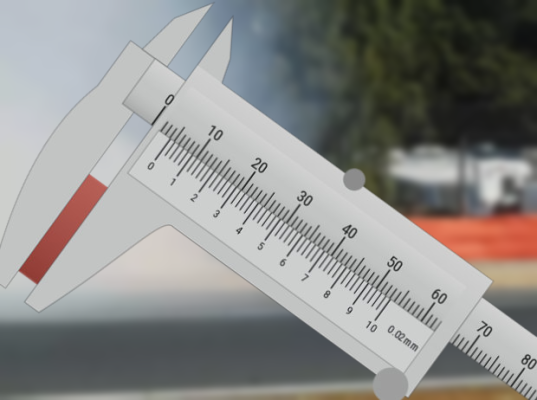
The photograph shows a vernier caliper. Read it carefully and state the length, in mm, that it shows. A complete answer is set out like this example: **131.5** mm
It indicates **4.2** mm
